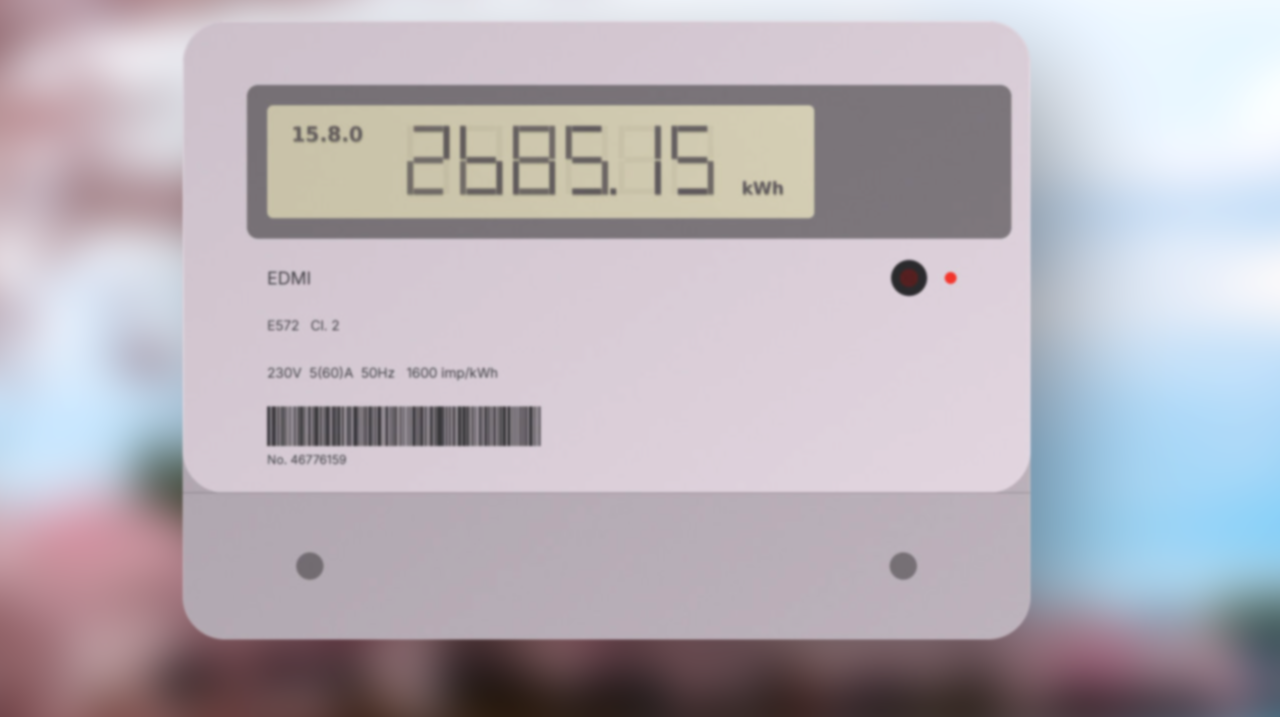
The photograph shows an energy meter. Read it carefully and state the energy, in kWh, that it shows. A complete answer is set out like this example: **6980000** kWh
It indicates **2685.15** kWh
